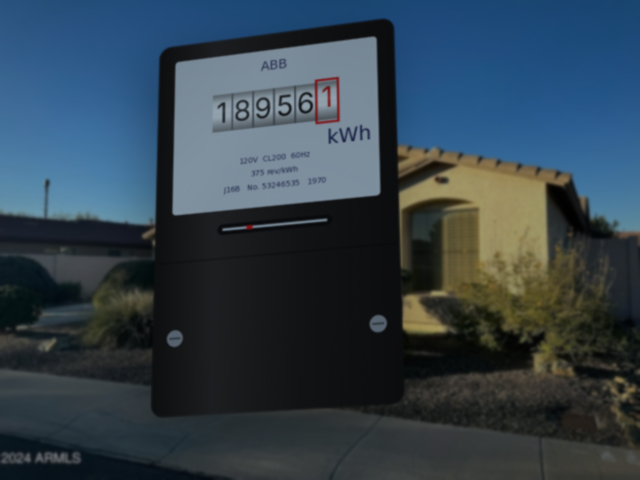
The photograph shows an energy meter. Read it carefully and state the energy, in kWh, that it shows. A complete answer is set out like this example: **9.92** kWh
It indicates **18956.1** kWh
